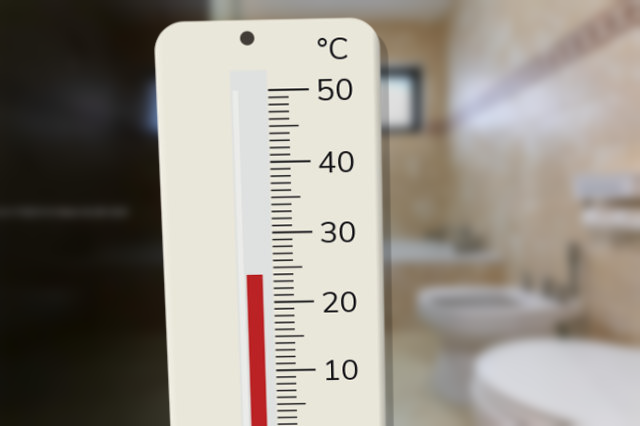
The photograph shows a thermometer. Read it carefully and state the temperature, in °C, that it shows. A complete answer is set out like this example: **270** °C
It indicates **24** °C
